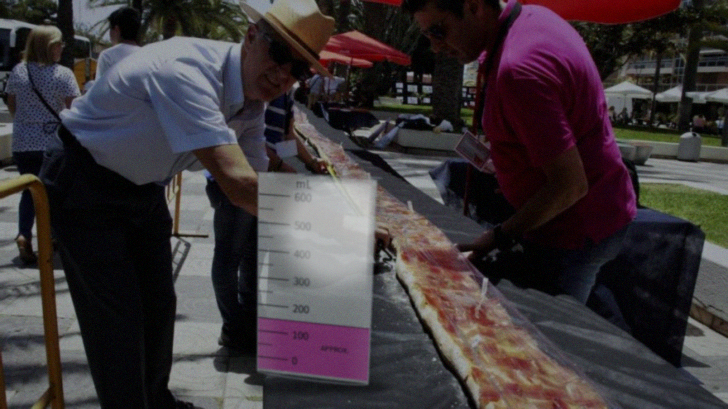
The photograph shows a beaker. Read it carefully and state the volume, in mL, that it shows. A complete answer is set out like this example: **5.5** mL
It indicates **150** mL
